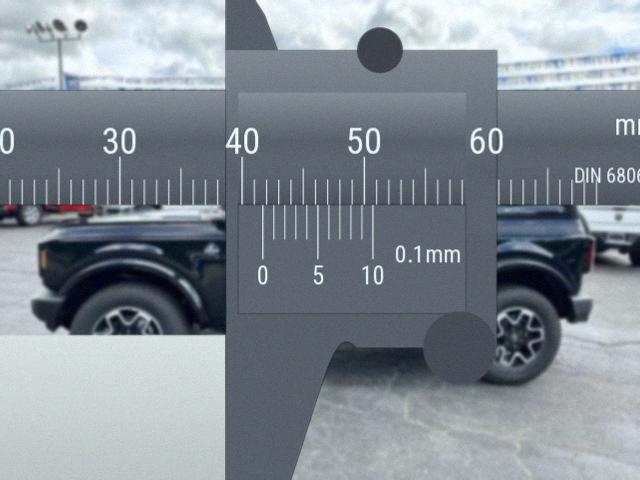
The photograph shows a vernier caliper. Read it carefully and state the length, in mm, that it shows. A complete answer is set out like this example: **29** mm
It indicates **41.7** mm
